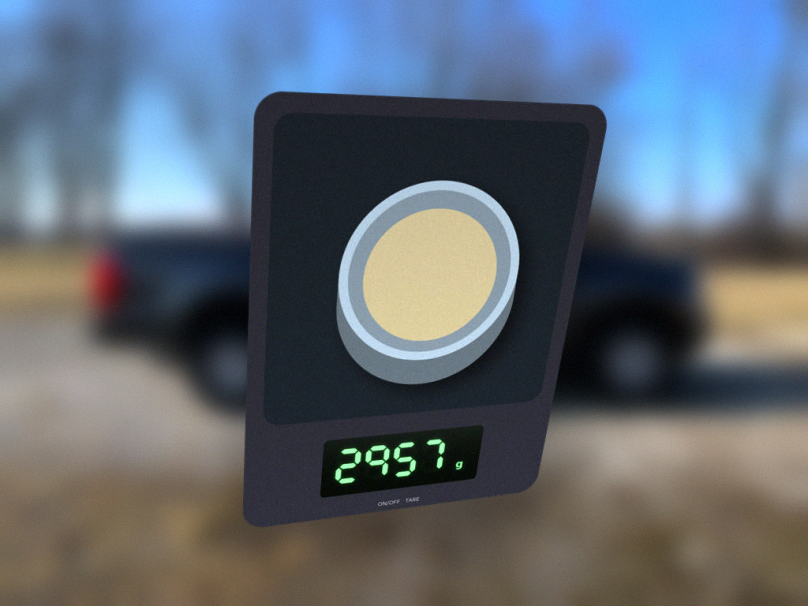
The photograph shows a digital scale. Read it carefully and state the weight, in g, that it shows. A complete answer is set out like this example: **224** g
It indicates **2957** g
